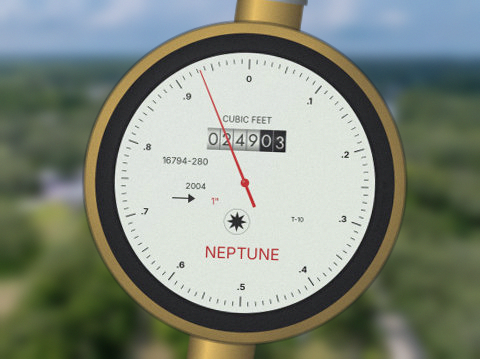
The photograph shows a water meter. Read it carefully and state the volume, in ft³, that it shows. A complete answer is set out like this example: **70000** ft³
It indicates **24902.93** ft³
